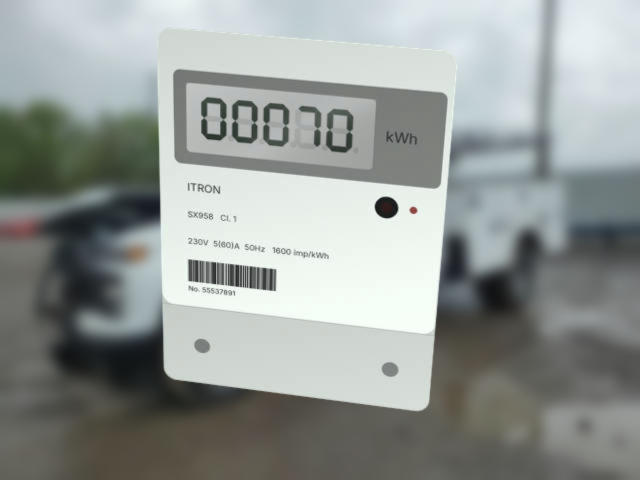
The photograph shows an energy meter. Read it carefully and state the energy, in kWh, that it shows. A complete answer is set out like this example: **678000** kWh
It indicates **70** kWh
